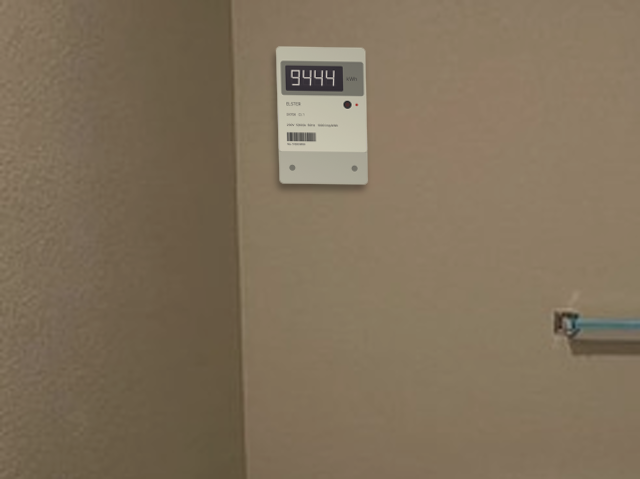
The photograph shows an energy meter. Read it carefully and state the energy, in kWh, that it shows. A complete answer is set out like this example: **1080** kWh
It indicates **9444** kWh
